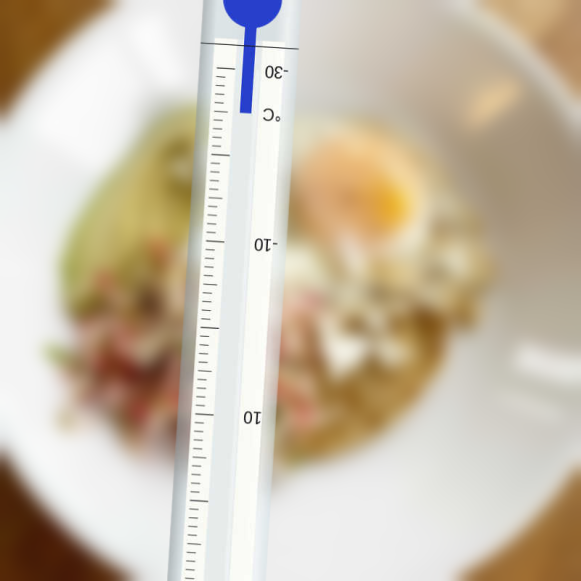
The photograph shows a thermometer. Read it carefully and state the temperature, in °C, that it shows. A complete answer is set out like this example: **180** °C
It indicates **-25** °C
